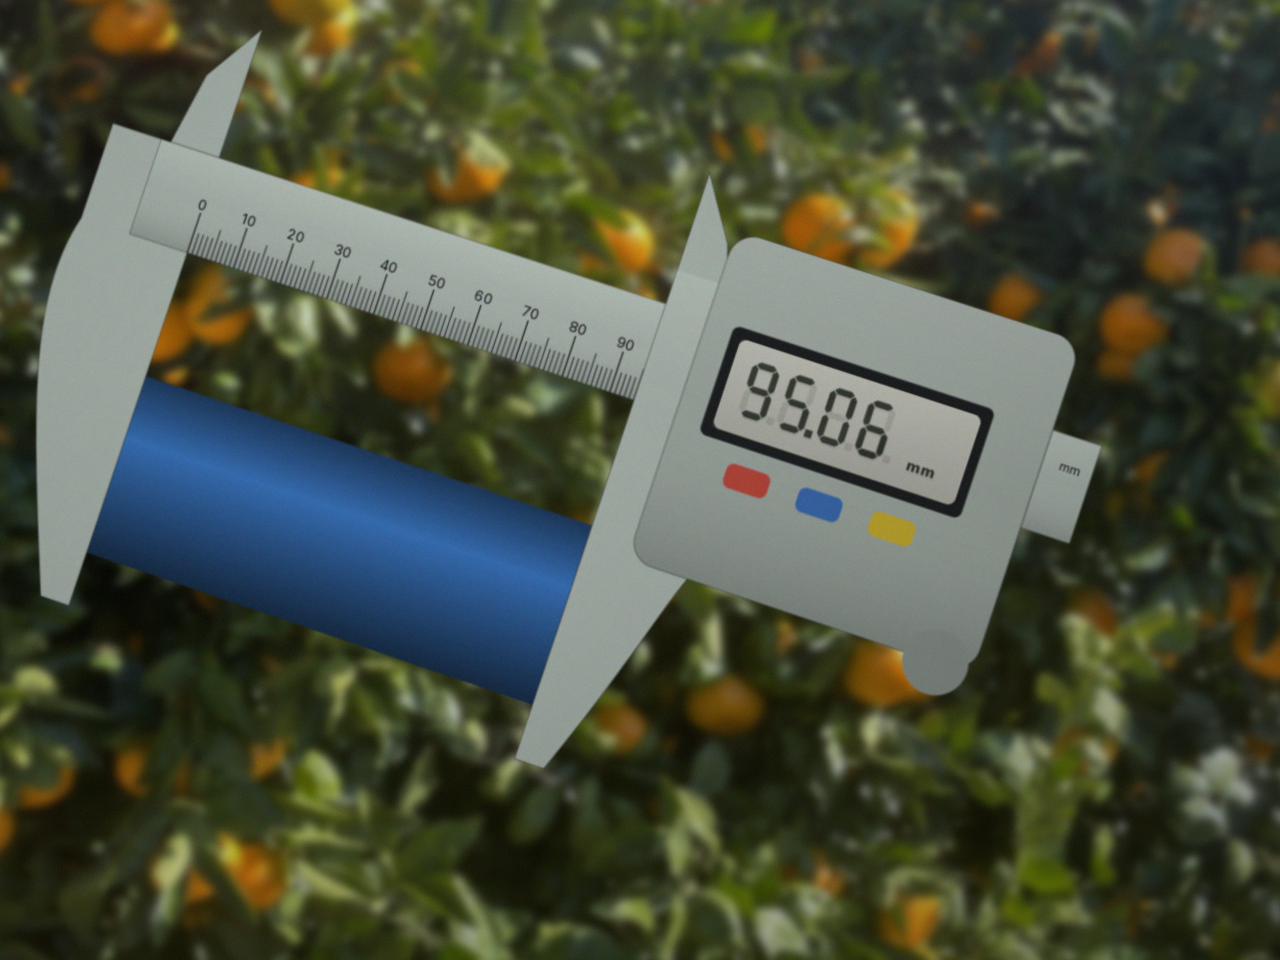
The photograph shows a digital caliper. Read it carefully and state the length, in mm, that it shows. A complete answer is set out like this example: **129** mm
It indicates **95.06** mm
